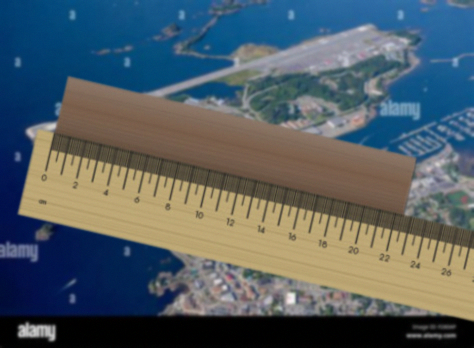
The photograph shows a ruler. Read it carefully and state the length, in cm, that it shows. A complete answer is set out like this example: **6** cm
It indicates **22.5** cm
